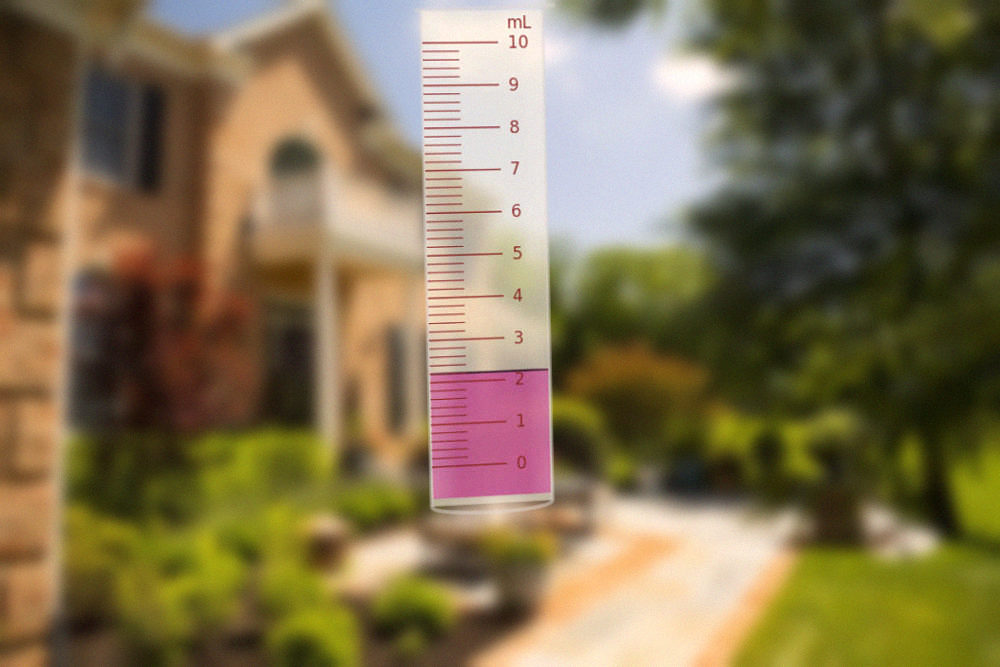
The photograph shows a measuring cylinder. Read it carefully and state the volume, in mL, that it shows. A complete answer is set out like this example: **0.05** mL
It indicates **2.2** mL
